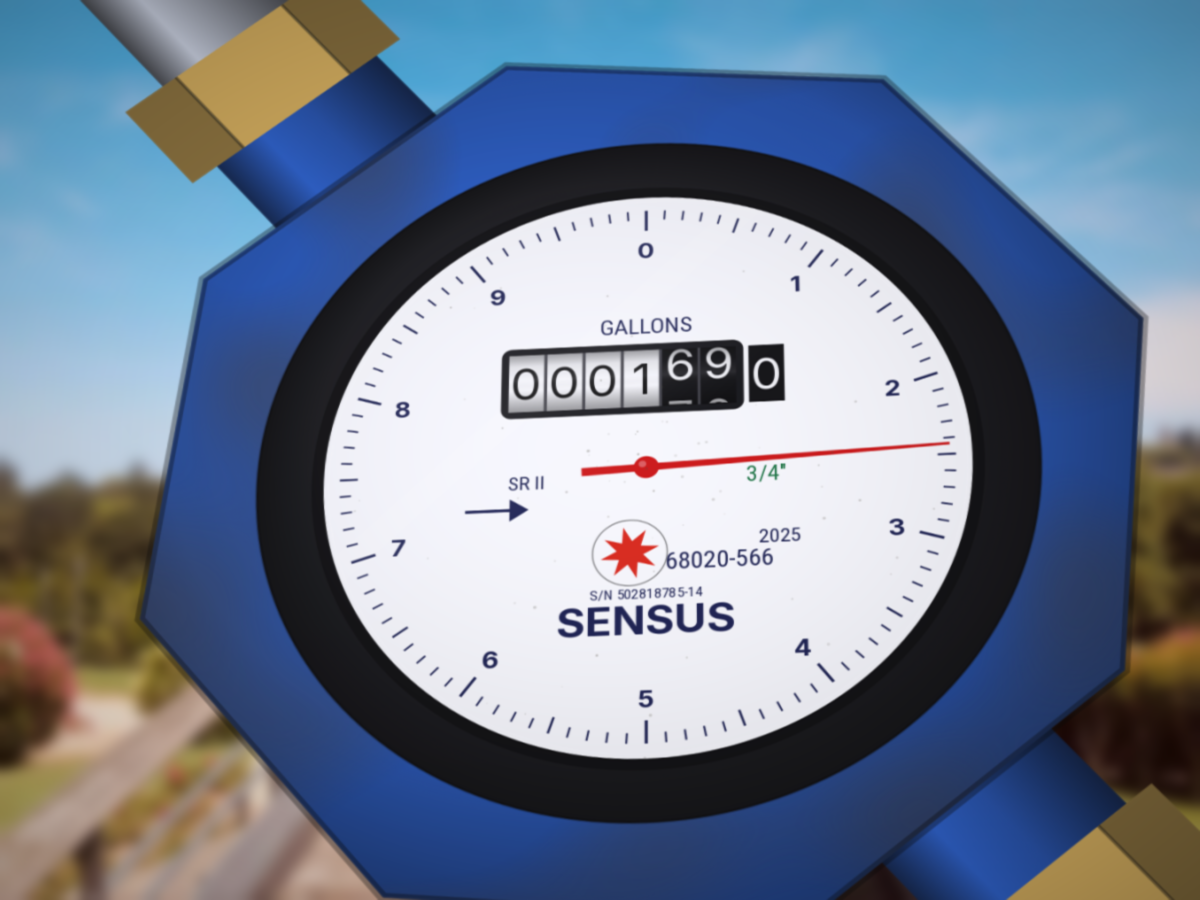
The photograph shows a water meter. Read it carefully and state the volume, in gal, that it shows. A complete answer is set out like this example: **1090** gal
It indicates **1692.4** gal
